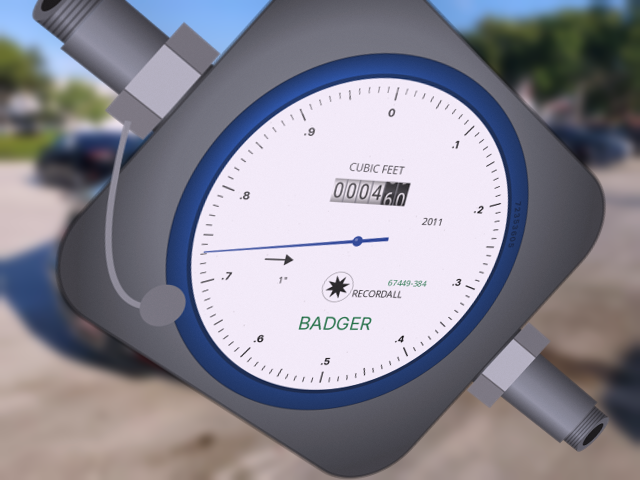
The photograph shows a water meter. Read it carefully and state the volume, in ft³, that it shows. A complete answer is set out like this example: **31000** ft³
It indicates **459.73** ft³
